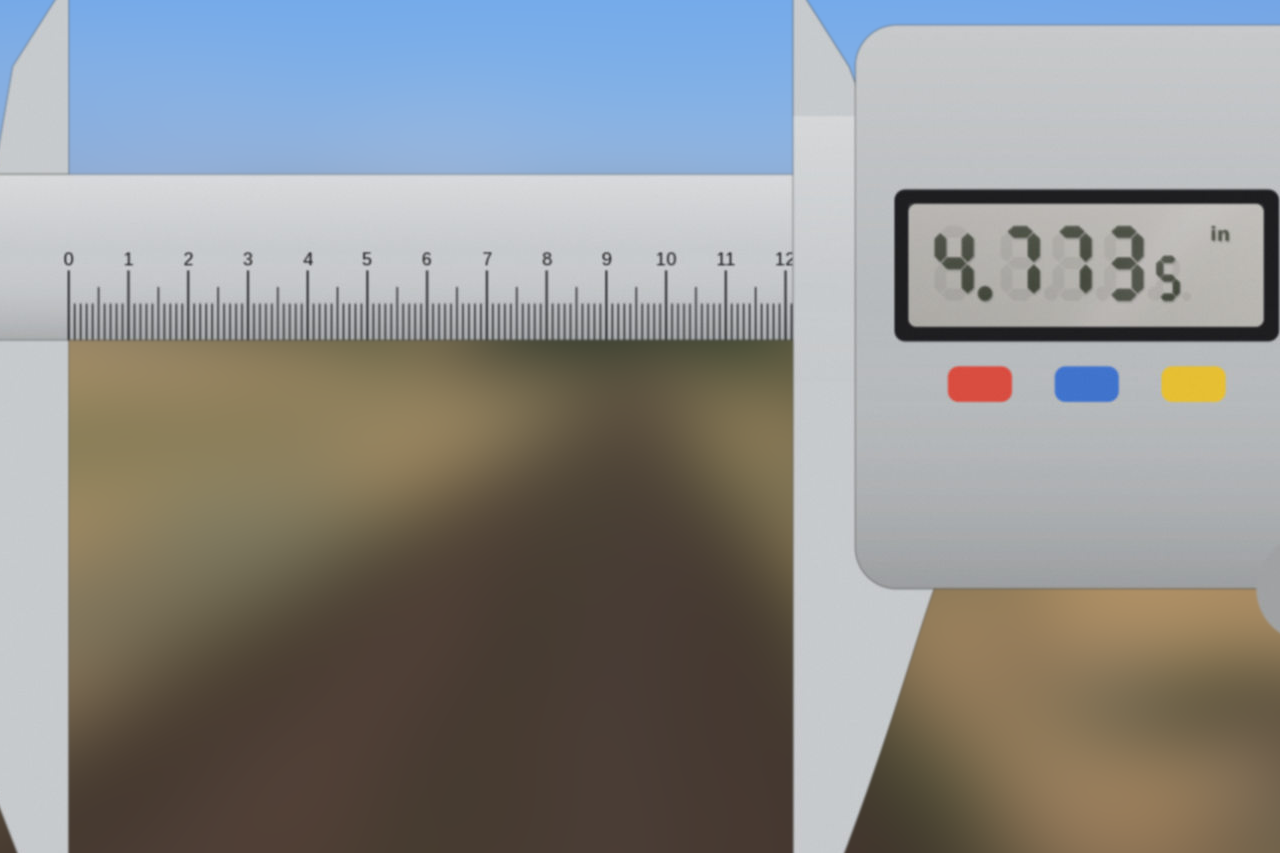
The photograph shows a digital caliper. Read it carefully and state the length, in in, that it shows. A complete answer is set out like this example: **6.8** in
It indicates **4.7735** in
